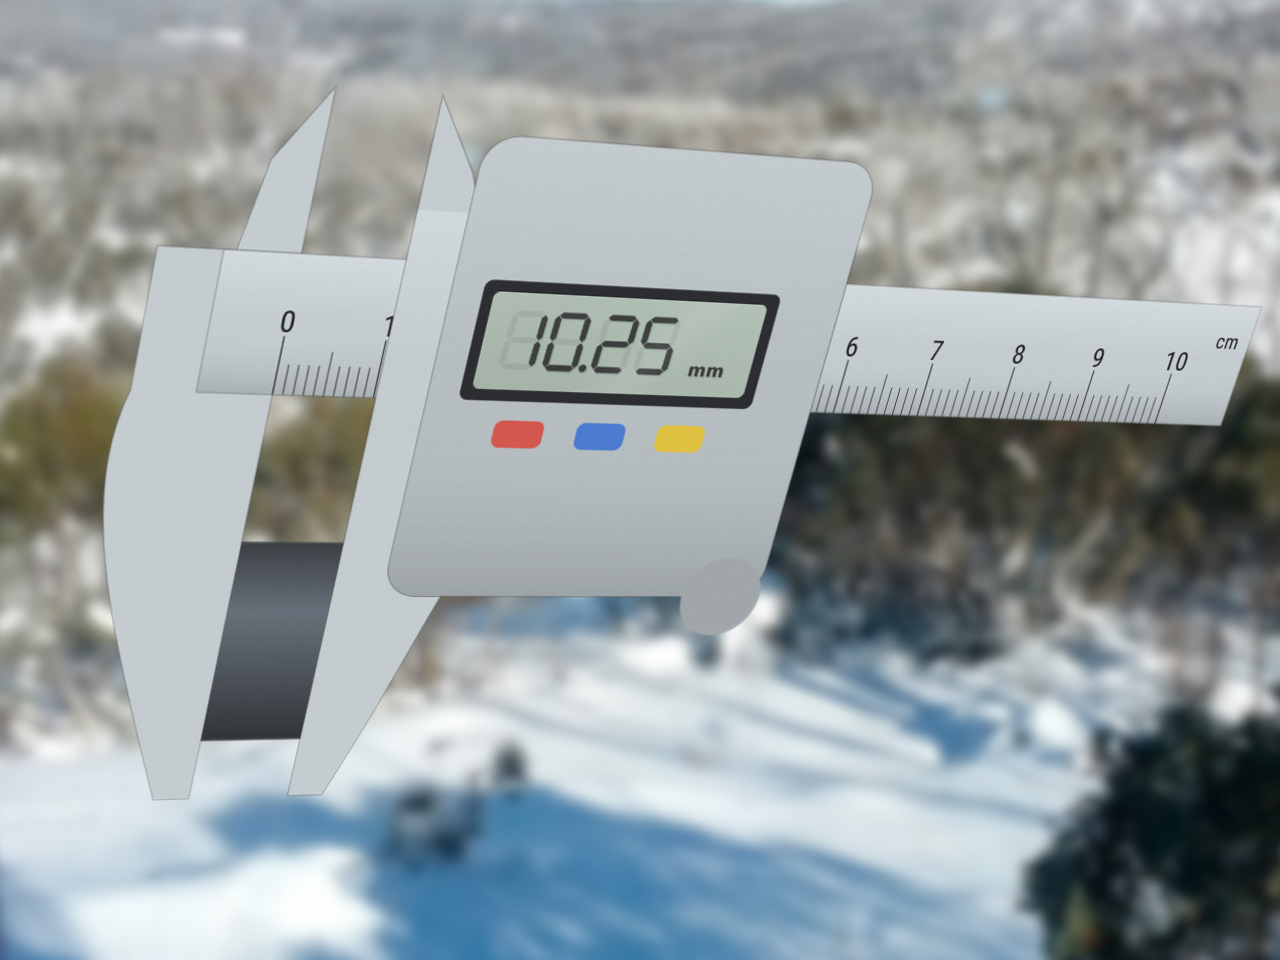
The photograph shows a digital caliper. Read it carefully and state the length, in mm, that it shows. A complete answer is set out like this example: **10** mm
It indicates **10.25** mm
